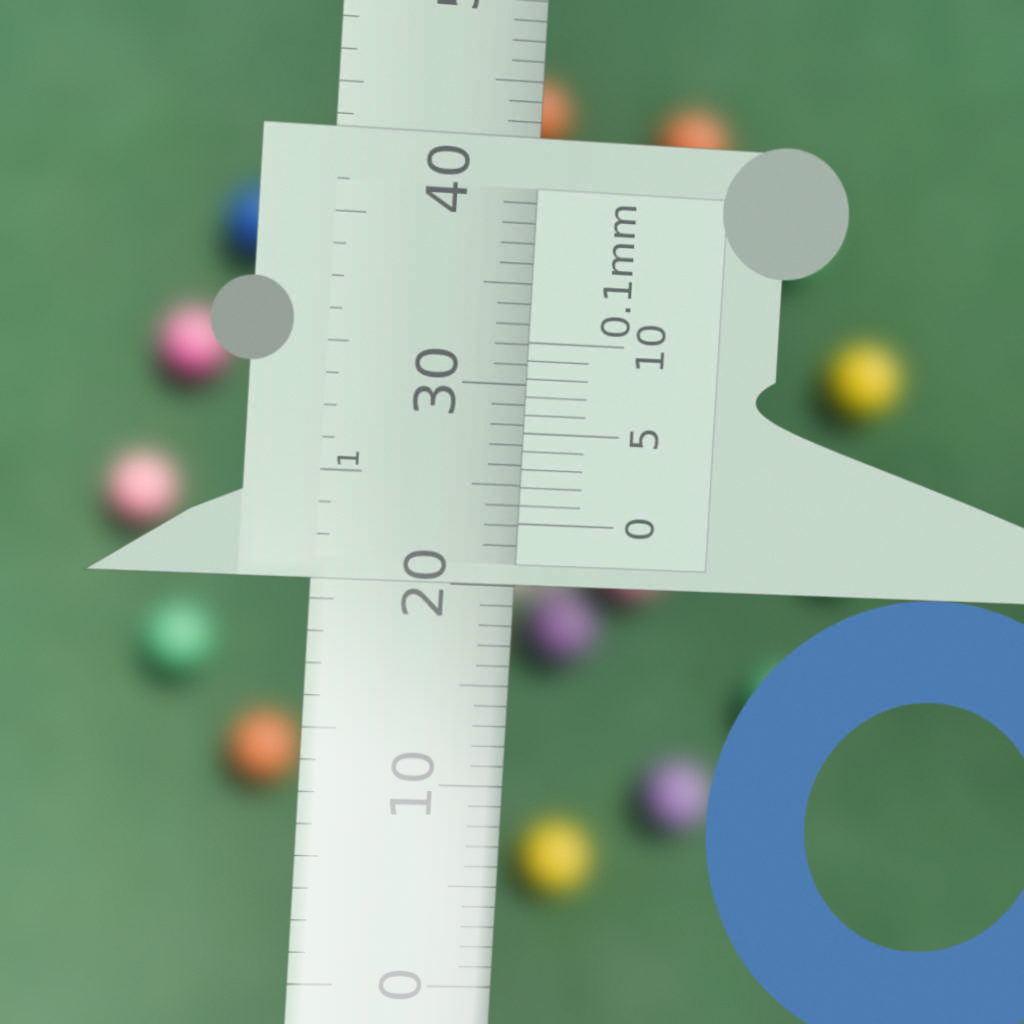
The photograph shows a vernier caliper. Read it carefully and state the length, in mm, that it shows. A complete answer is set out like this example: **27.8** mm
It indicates **23.1** mm
